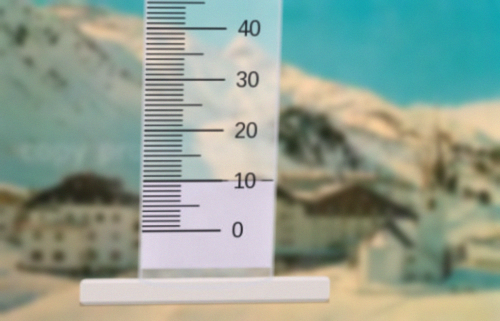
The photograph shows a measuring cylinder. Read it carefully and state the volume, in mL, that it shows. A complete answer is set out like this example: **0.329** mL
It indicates **10** mL
